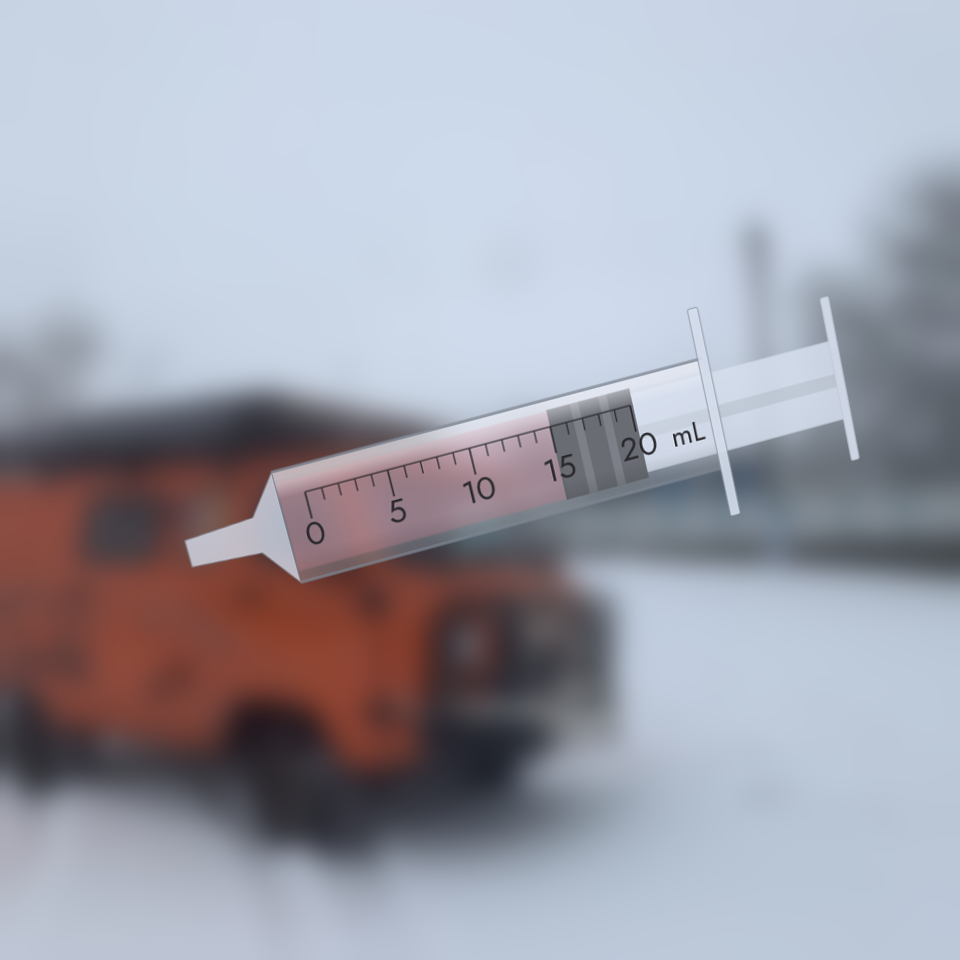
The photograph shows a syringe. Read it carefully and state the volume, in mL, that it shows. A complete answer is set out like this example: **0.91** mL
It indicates **15** mL
